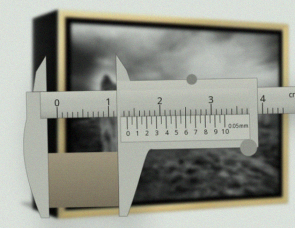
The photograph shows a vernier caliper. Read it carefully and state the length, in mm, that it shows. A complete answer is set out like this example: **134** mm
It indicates **13.6** mm
